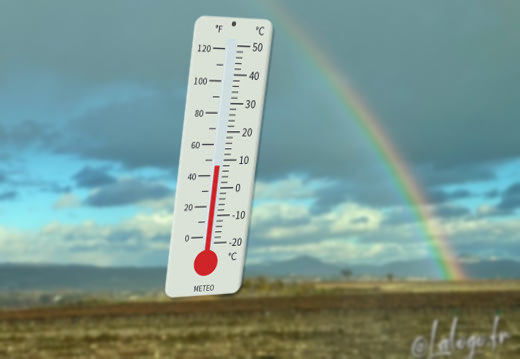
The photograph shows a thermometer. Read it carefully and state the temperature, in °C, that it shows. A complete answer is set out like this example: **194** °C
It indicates **8** °C
